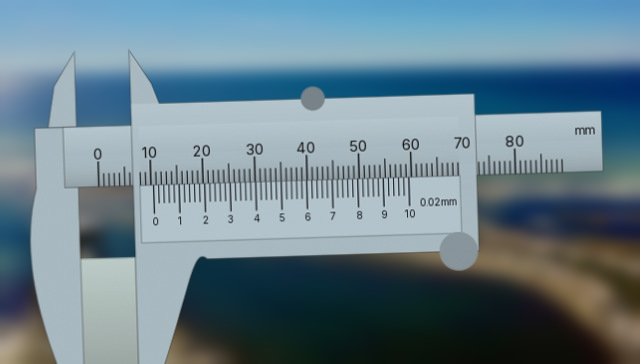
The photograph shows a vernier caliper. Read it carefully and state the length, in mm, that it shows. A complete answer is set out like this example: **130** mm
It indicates **10.5** mm
